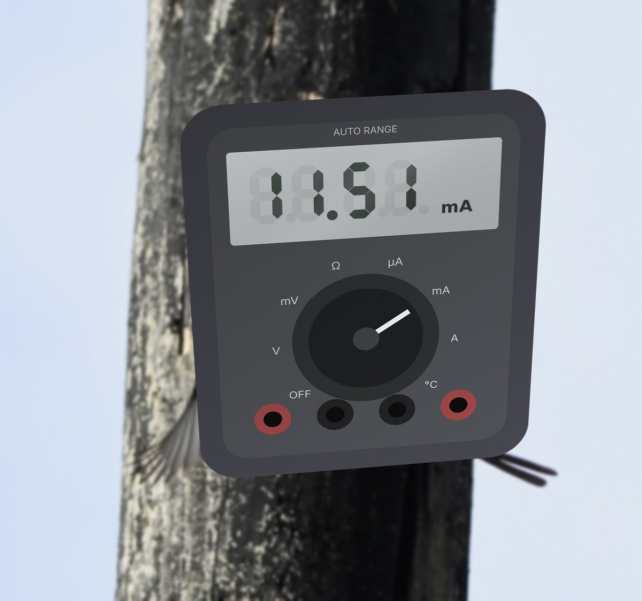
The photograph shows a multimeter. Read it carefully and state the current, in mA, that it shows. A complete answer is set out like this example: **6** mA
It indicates **11.51** mA
